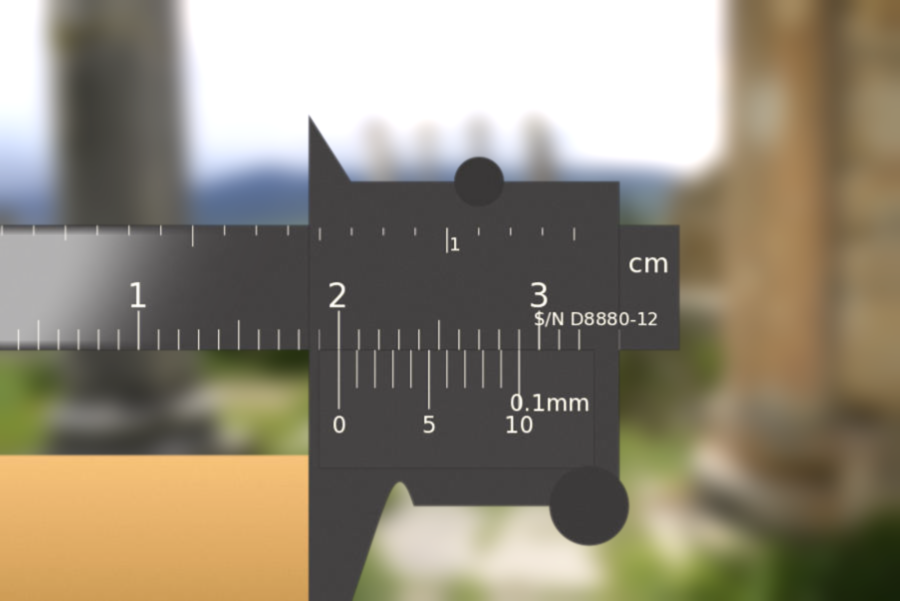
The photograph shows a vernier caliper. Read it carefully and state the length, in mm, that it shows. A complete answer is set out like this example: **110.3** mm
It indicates **20.0** mm
